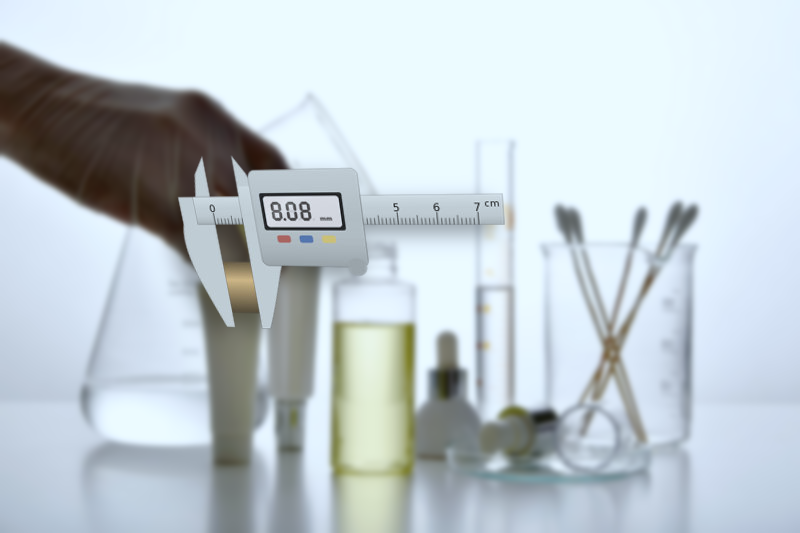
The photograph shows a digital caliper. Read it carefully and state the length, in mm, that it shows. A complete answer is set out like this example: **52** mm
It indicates **8.08** mm
